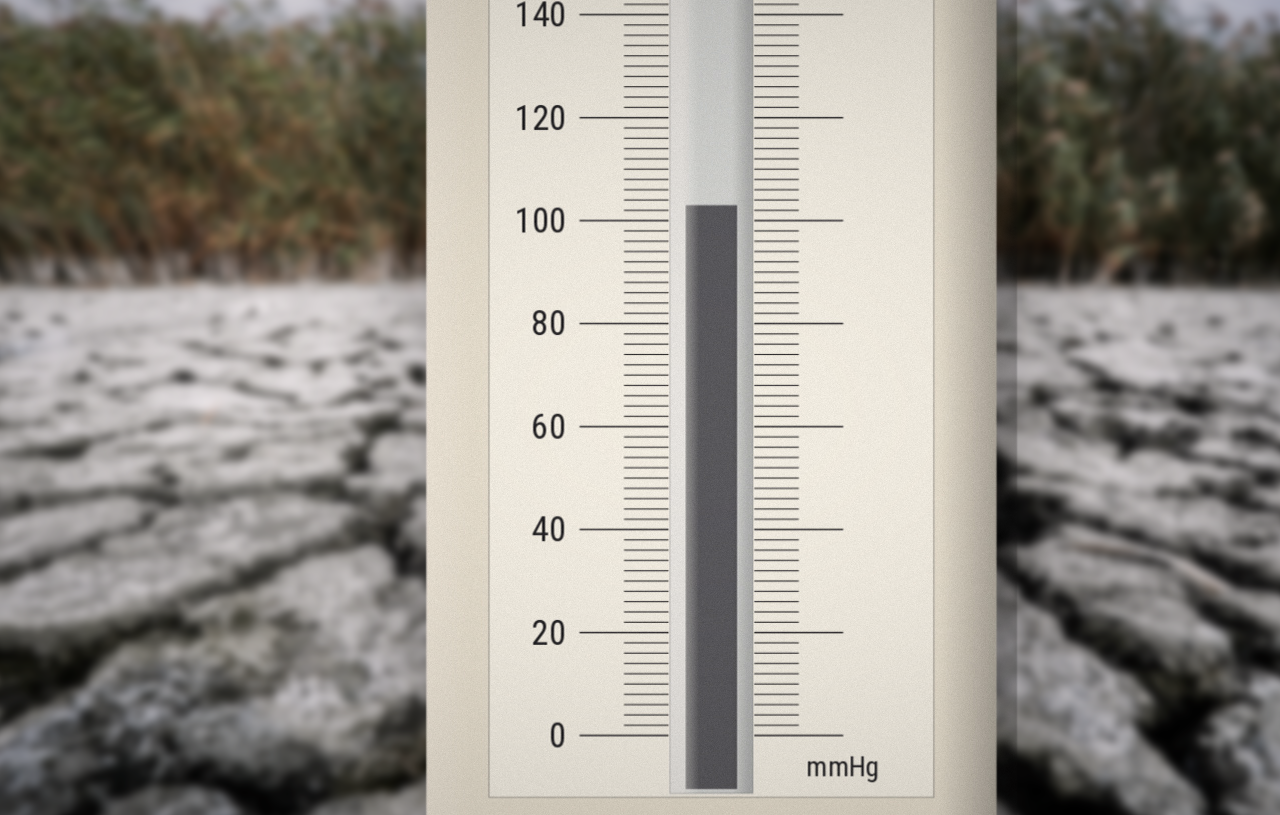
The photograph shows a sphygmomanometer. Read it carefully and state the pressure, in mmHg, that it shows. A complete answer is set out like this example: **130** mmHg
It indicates **103** mmHg
